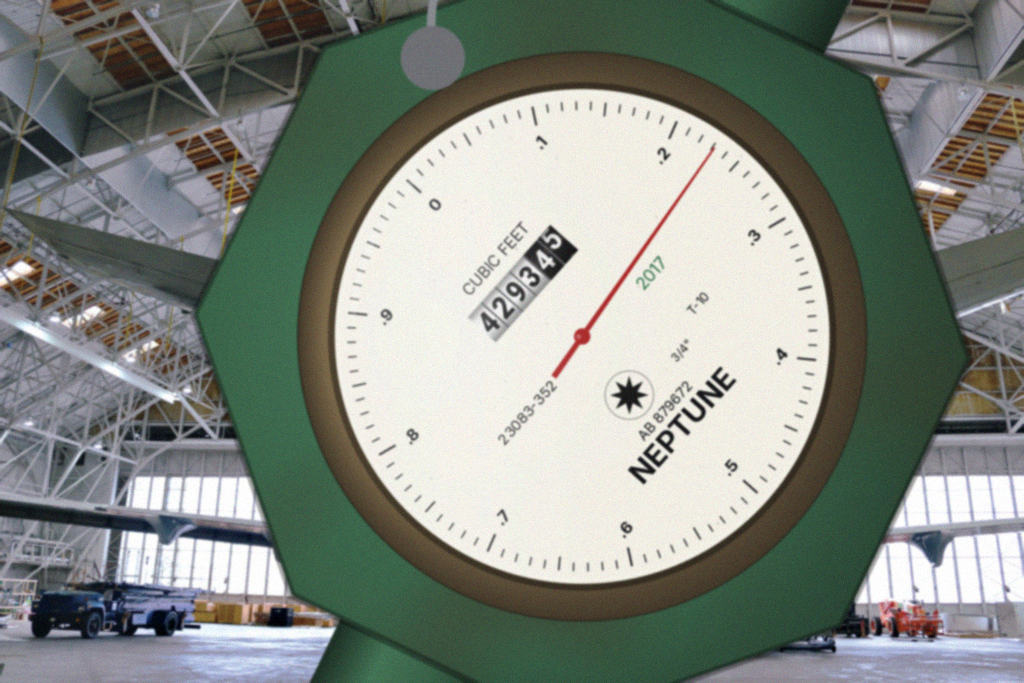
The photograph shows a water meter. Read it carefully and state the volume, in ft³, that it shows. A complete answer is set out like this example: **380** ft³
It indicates **429345.23** ft³
